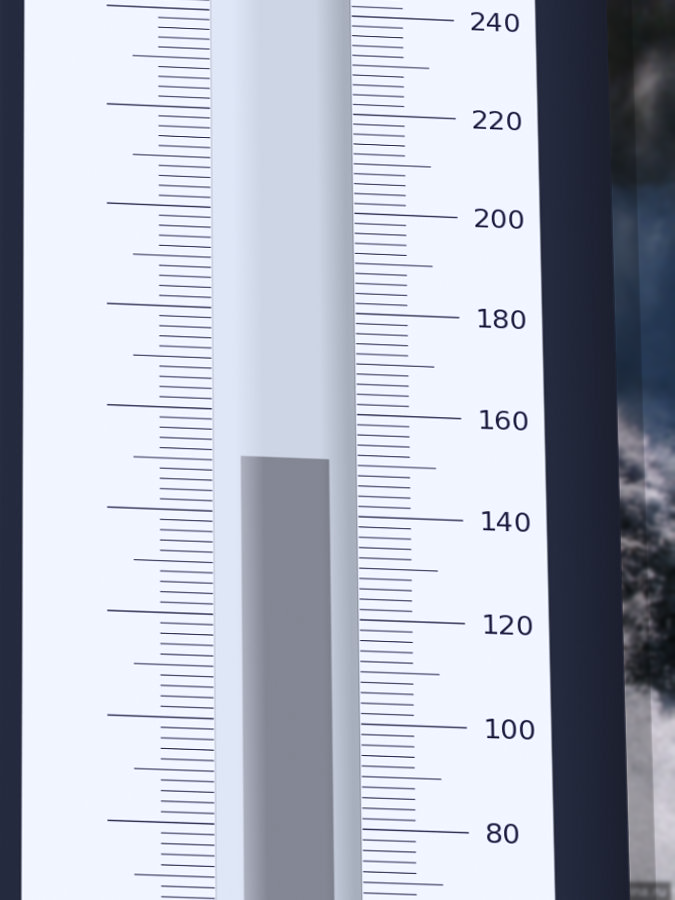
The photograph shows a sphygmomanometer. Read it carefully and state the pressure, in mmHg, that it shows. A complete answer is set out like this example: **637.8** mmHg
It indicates **151** mmHg
